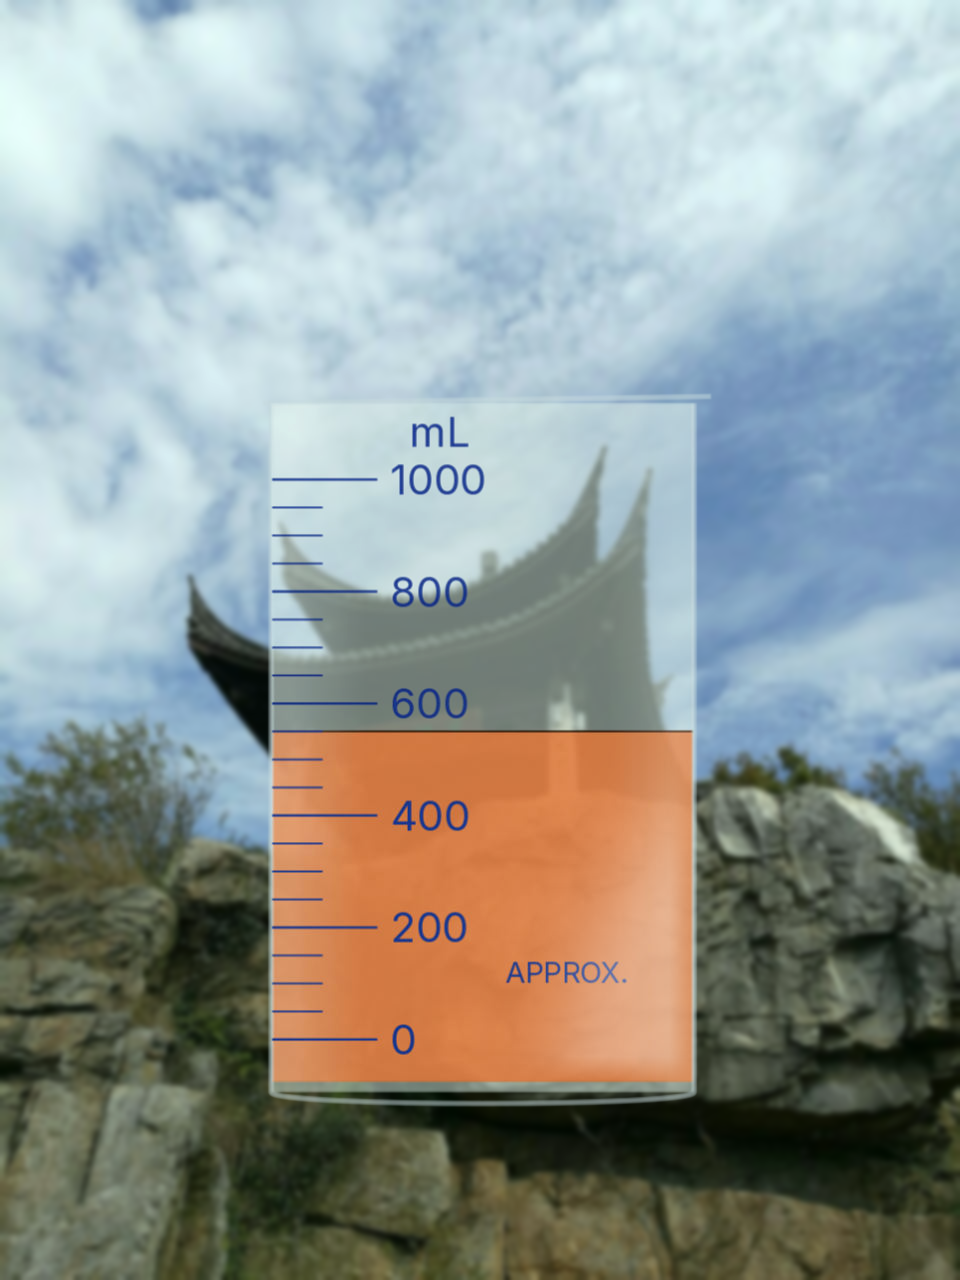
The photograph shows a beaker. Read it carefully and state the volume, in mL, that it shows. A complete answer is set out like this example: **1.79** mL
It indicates **550** mL
